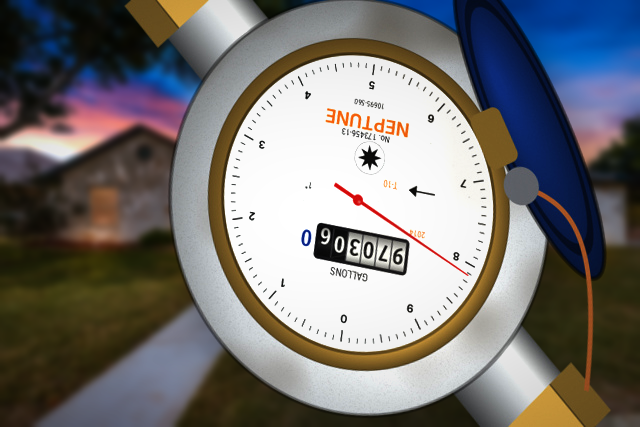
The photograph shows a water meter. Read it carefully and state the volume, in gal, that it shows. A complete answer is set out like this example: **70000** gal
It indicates **9703058.1** gal
